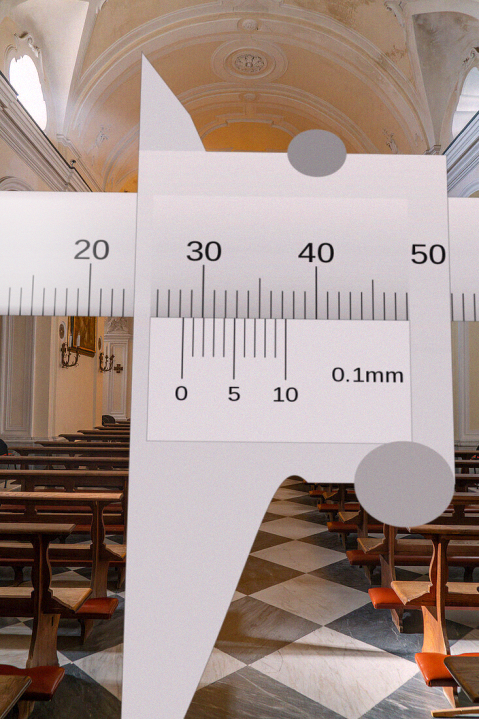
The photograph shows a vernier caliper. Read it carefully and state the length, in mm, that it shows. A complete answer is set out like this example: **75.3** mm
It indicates **28.3** mm
